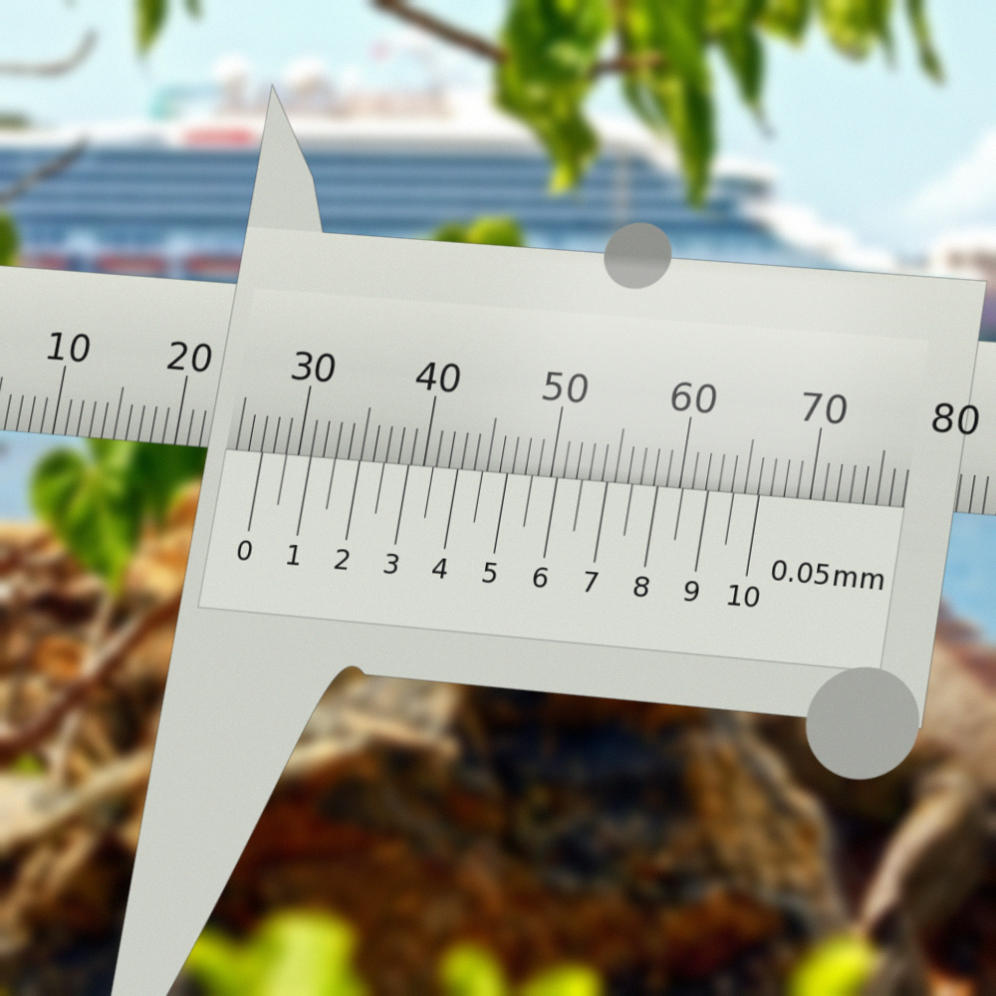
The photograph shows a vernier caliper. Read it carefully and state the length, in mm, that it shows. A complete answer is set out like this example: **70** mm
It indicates **27.1** mm
